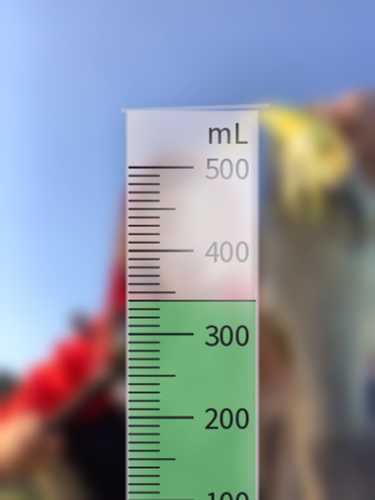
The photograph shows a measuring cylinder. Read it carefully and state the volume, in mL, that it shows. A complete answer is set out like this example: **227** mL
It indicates **340** mL
